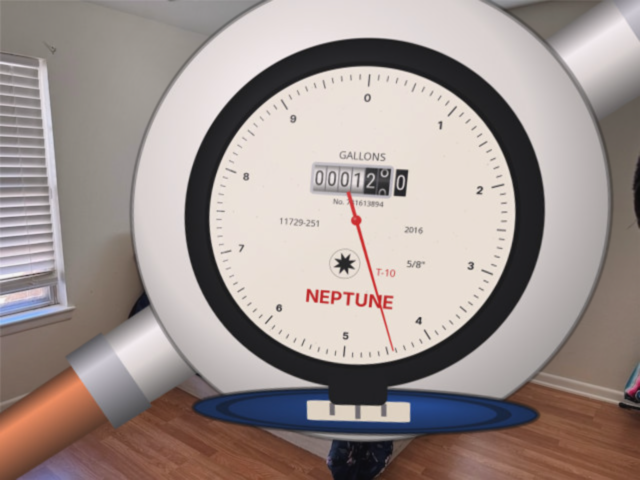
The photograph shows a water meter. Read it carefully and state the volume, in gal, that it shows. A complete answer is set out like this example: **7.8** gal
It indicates **1284.4** gal
